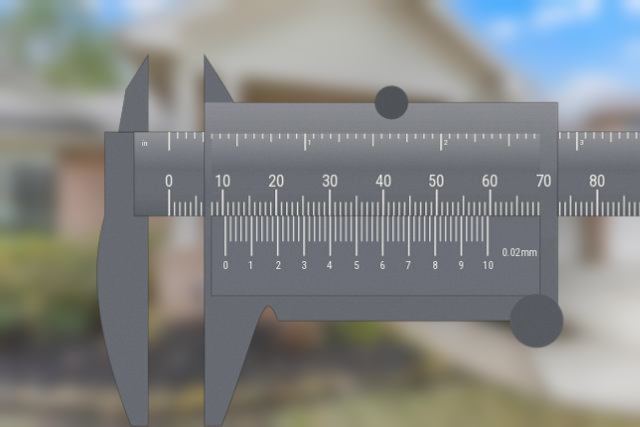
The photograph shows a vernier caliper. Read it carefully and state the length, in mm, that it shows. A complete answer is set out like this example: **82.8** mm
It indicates **10.5** mm
